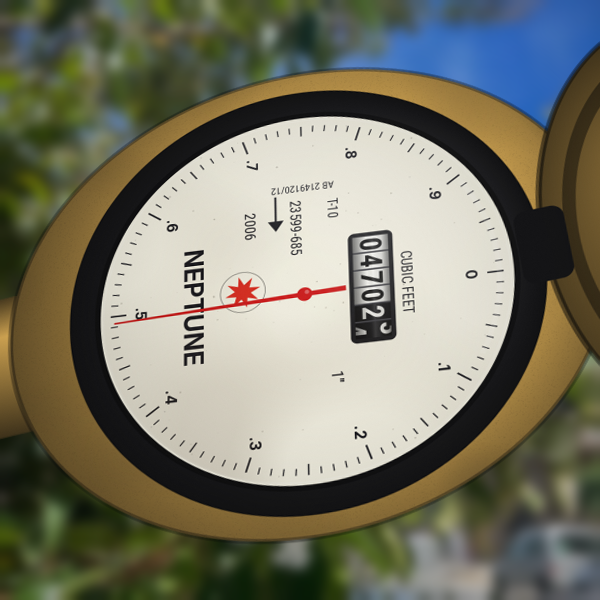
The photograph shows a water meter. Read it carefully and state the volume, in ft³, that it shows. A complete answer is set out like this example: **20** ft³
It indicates **47023.49** ft³
